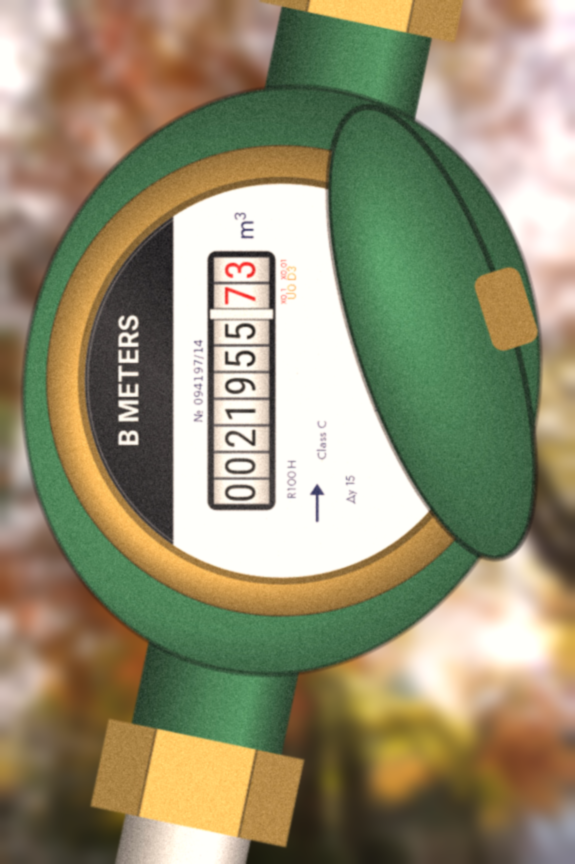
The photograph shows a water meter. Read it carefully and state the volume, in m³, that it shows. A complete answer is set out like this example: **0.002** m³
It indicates **21955.73** m³
